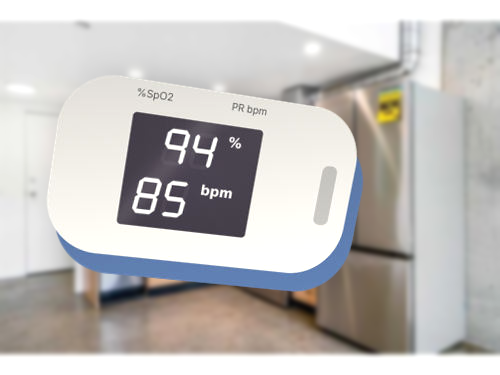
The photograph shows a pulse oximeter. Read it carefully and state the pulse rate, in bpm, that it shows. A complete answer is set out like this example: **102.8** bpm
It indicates **85** bpm
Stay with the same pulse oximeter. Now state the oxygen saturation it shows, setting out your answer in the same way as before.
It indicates **94** %
